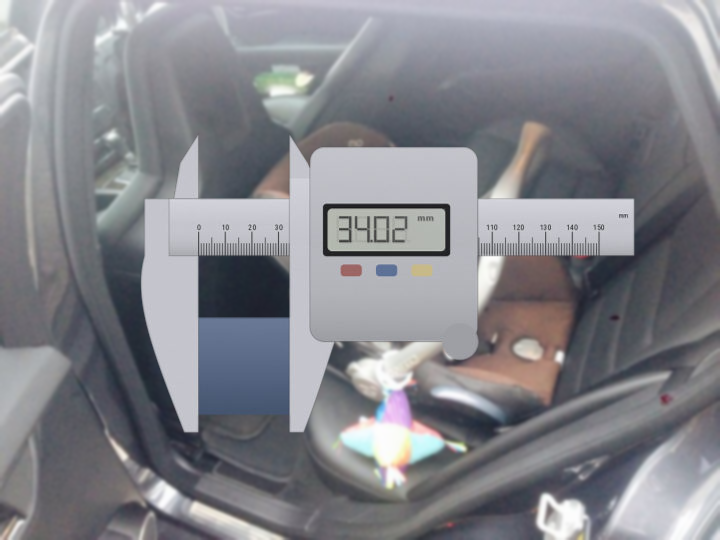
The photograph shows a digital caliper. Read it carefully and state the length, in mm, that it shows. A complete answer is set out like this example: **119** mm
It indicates **34.02** mm
